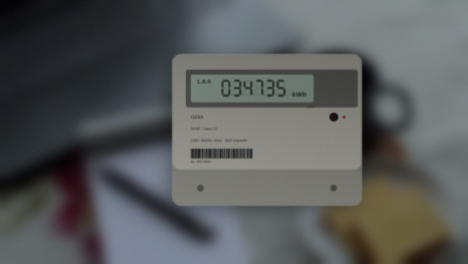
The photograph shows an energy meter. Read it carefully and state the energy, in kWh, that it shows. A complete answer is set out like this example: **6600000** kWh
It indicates **34735** kWh
